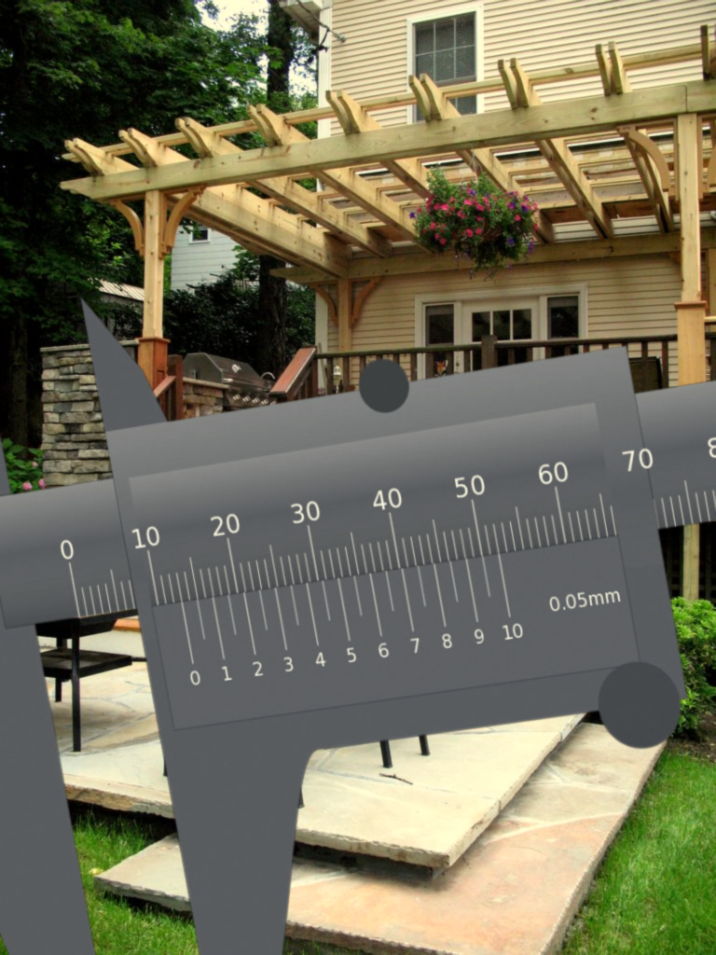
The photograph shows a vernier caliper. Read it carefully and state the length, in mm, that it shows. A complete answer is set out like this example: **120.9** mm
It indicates **13.0** mm
